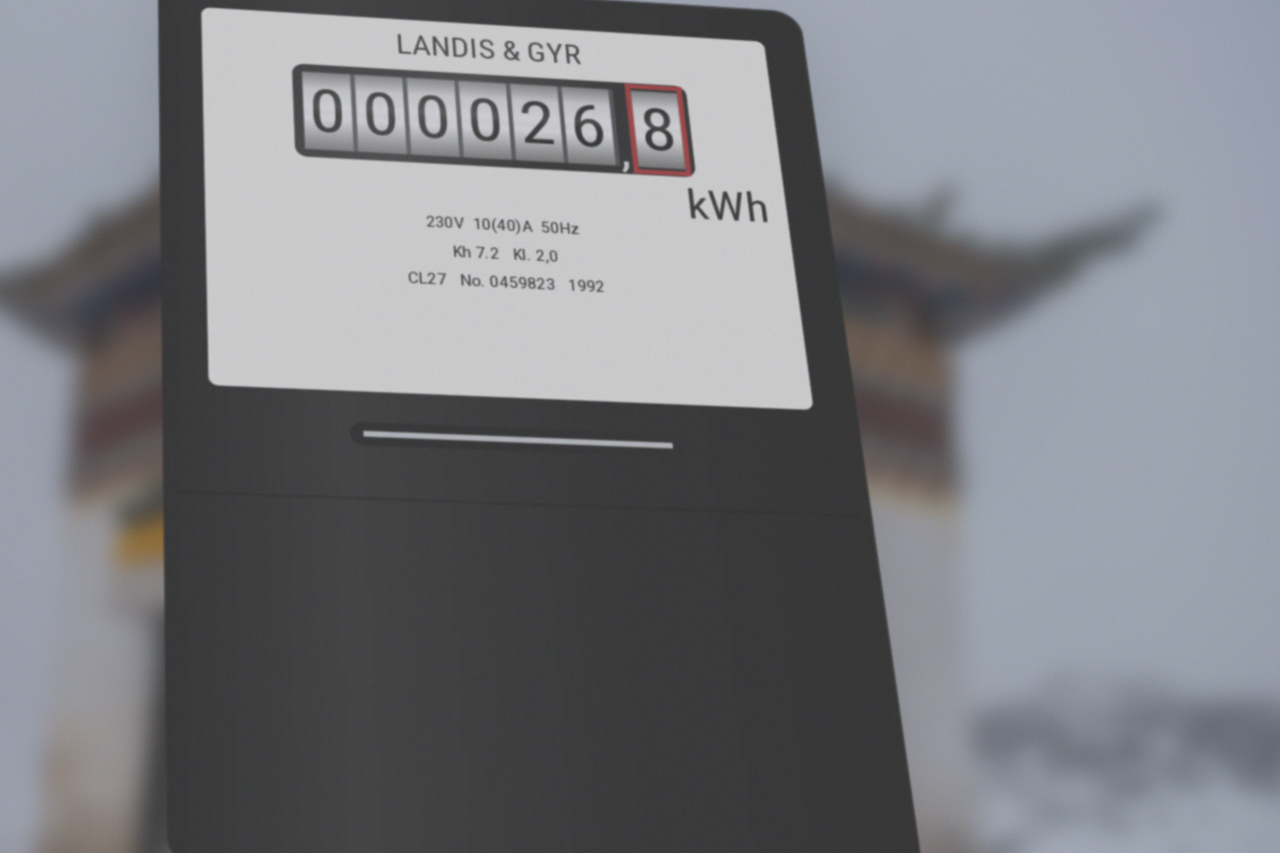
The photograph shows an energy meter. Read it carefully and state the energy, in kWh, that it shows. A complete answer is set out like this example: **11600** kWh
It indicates **26.8** kWh
